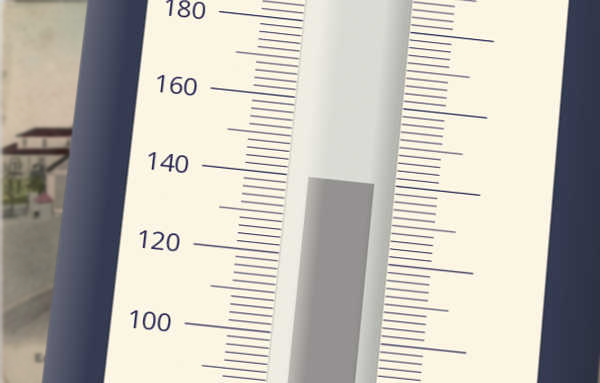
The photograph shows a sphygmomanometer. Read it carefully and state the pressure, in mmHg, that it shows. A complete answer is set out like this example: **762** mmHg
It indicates **140** mmHg
